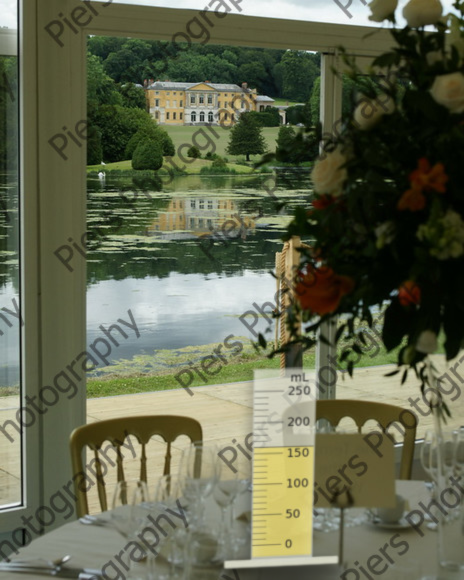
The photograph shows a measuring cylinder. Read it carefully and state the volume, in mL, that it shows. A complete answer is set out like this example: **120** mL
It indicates **160** mL
